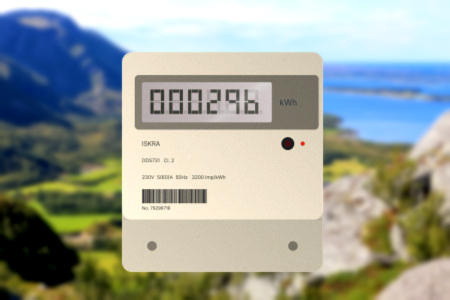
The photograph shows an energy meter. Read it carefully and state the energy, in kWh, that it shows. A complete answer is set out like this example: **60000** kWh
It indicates **296** kWh
